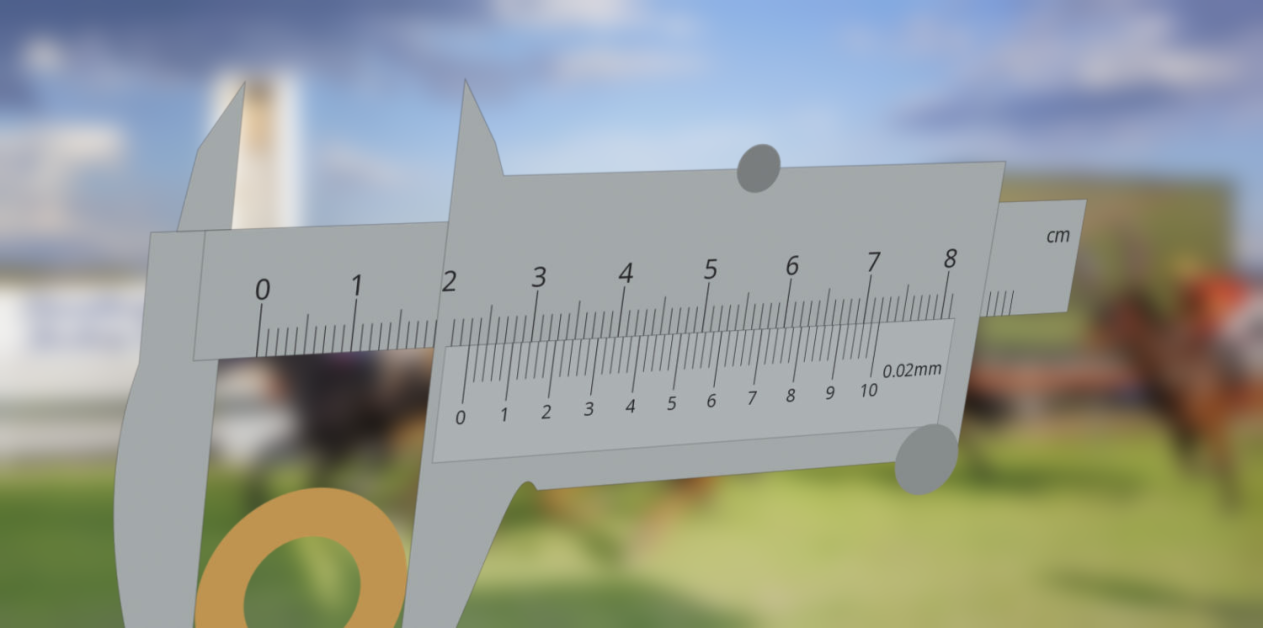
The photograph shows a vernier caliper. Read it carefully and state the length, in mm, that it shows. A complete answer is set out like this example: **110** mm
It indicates **23.0** mm
